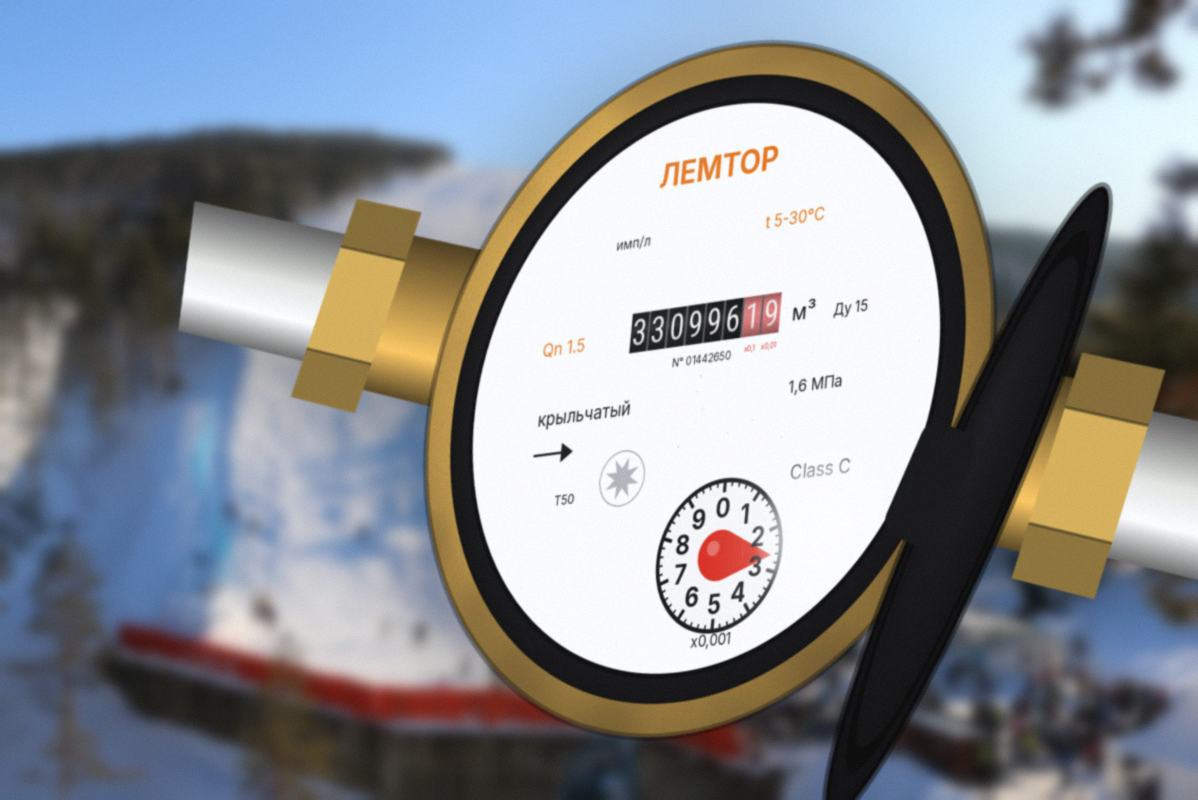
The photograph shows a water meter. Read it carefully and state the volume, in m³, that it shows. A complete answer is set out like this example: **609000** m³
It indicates **330996.192** m³
